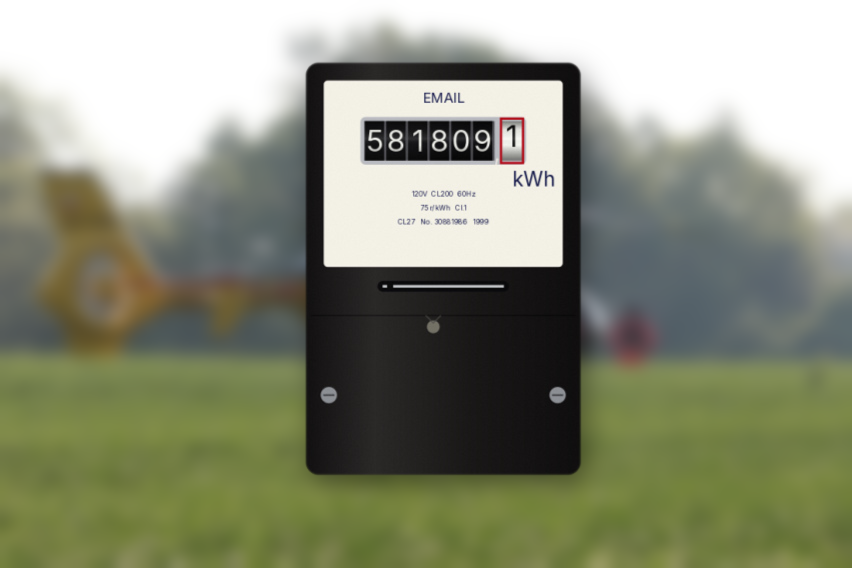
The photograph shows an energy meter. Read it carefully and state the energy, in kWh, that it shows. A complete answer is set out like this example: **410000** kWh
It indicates **581809.1** kWh
